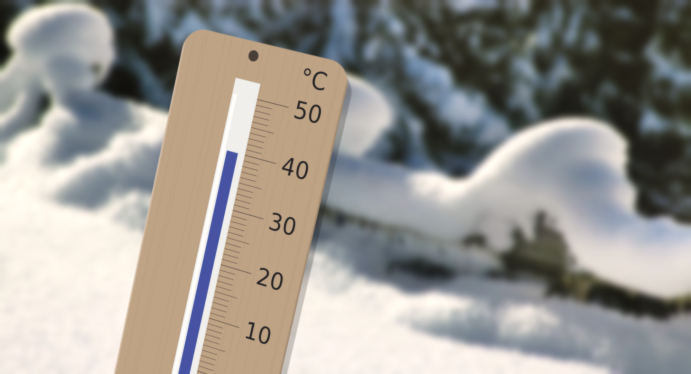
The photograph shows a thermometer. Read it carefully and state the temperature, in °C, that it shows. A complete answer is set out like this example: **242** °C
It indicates **40** °C
